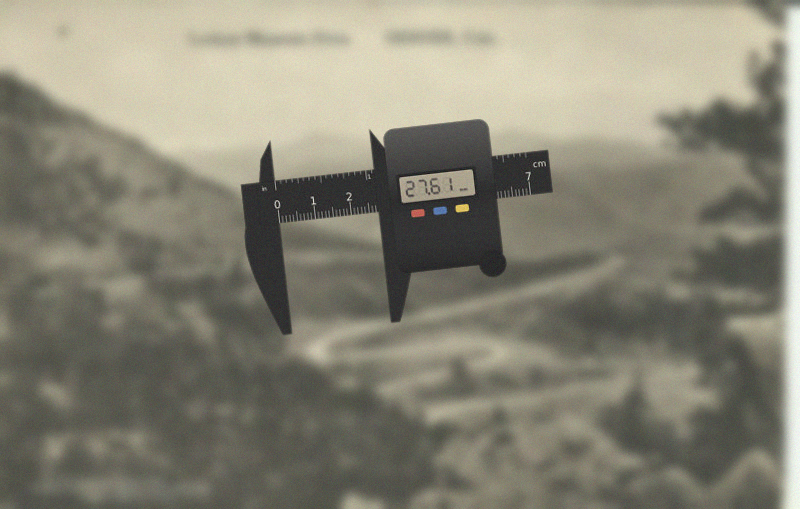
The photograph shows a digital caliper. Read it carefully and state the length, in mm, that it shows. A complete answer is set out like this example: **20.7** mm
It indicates **27.61** mm
